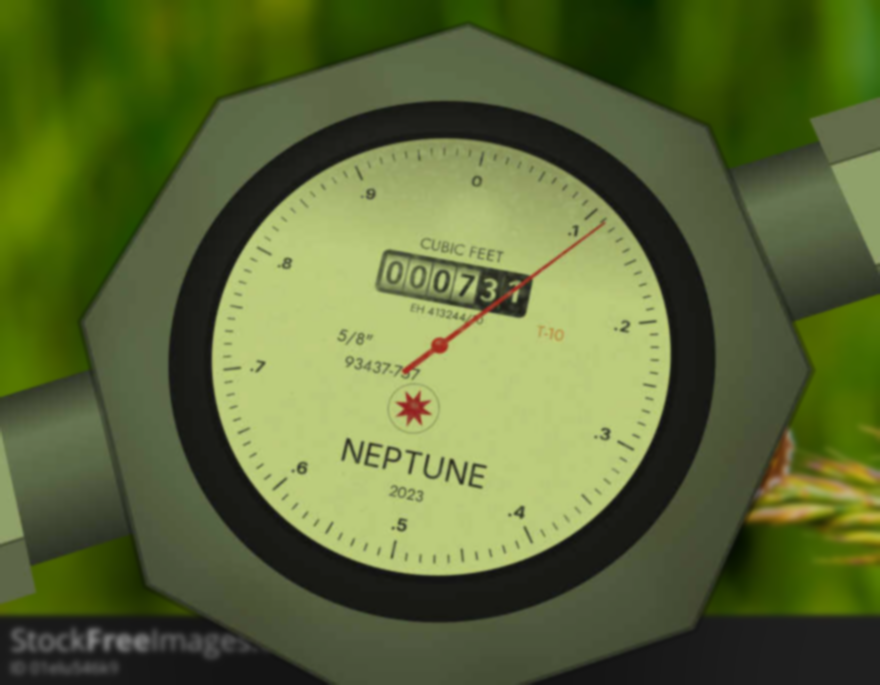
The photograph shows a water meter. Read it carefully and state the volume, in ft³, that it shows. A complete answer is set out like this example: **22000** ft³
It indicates **731.11** ft³
